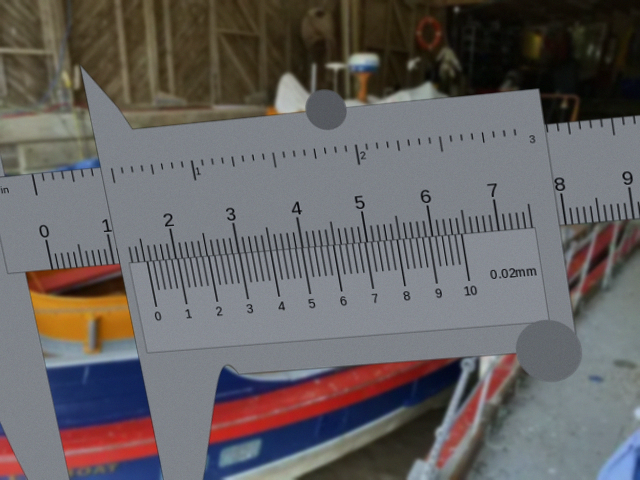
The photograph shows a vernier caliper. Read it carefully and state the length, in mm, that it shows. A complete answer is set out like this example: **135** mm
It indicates **15.4** mm
